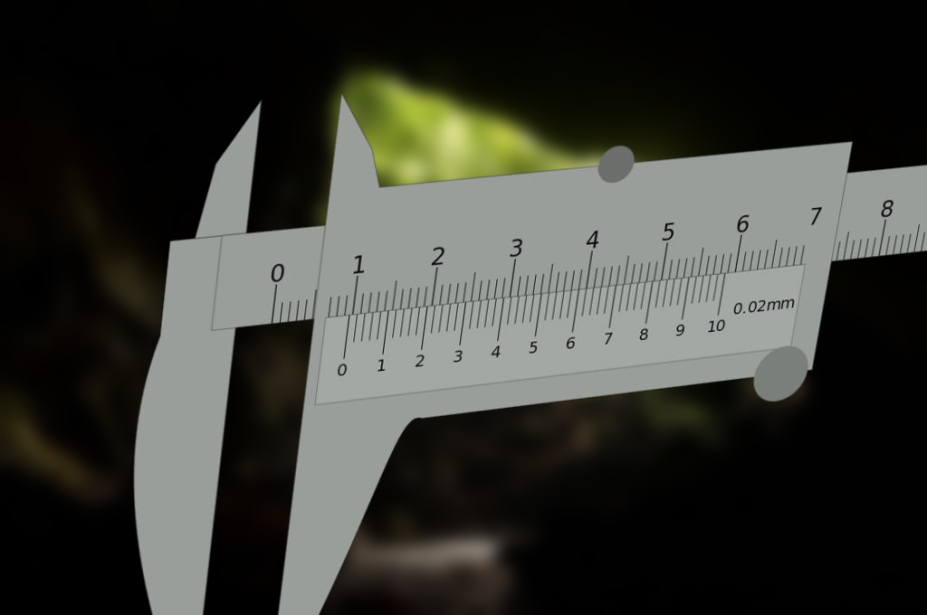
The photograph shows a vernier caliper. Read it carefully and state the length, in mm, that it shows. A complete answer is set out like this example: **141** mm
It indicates **9.6** mm
